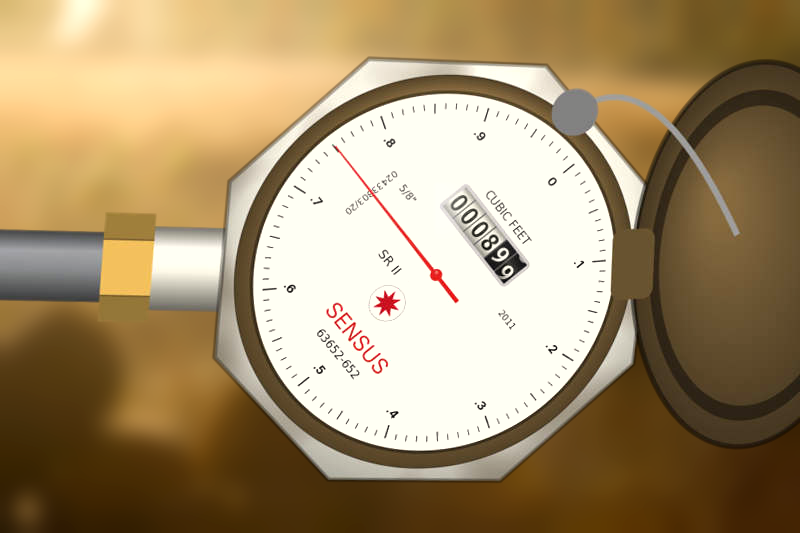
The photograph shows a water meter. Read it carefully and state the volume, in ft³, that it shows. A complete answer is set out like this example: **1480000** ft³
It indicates **898.75** ft³
